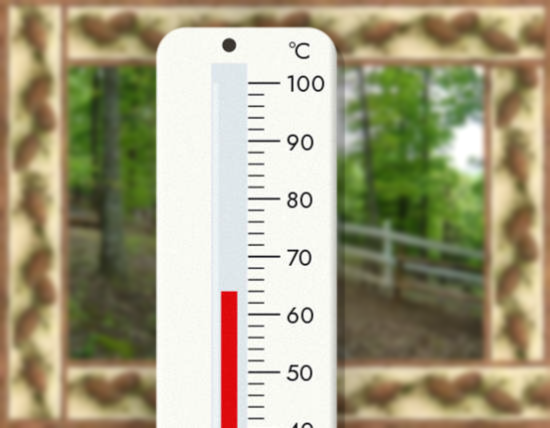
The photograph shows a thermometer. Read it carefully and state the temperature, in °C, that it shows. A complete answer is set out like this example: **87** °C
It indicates **64** °C
